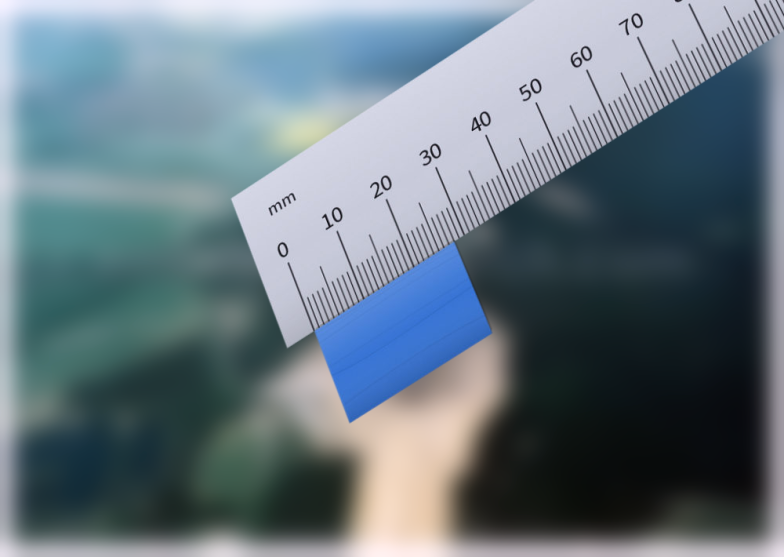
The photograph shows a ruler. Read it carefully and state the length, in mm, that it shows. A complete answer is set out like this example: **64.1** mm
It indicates **28** mm
